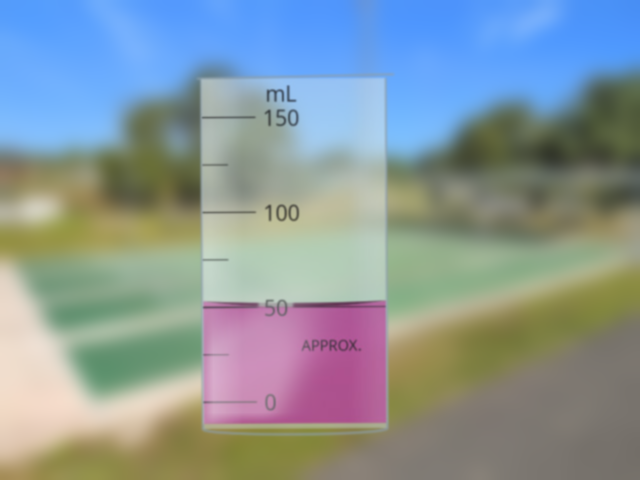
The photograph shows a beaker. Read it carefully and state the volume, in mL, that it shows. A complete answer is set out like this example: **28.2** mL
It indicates **50** mL
